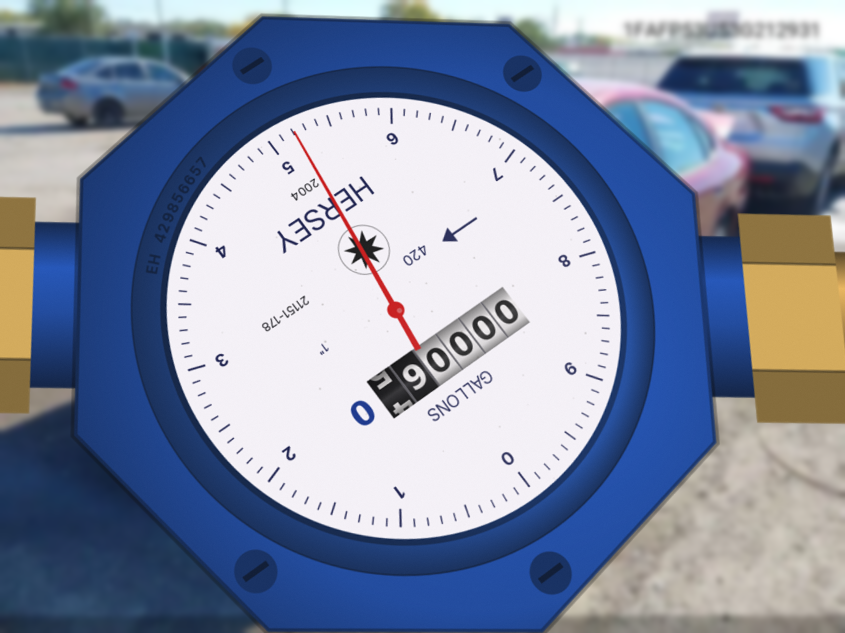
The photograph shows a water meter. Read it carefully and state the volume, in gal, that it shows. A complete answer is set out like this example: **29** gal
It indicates **645.2** gal
